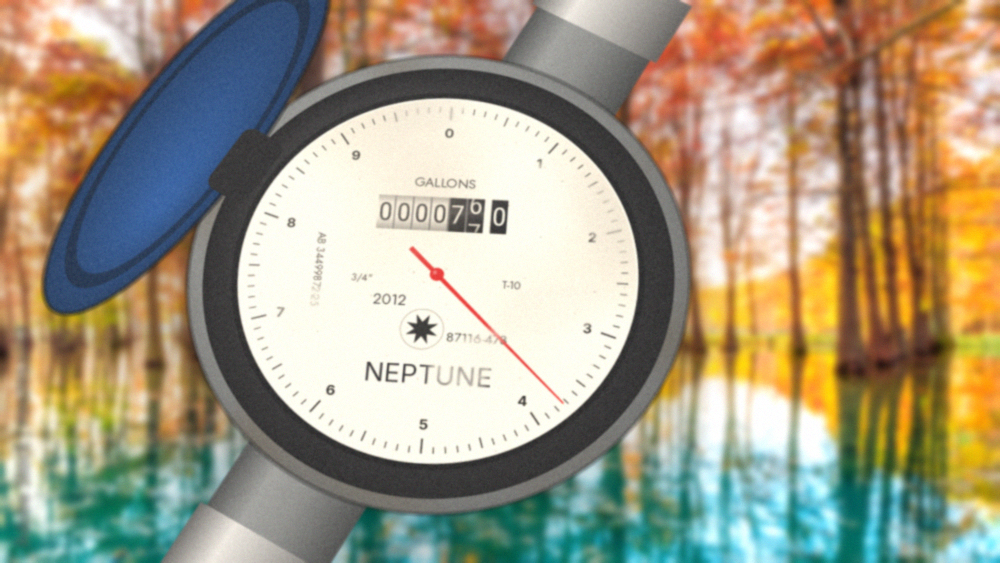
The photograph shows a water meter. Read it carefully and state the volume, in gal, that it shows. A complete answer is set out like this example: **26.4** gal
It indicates **763.7** gal
